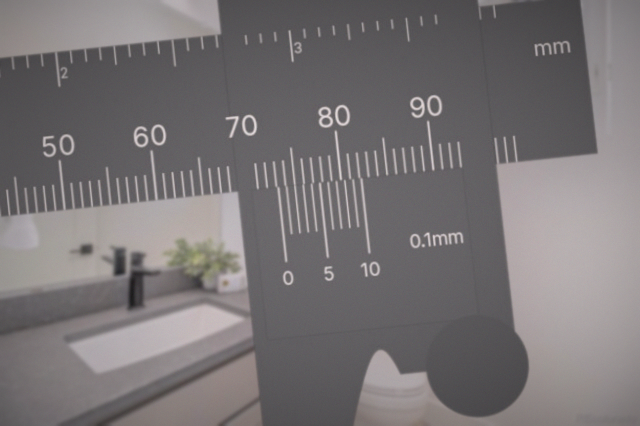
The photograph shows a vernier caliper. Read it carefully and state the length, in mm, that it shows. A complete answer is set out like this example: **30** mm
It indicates **73.2** mm
